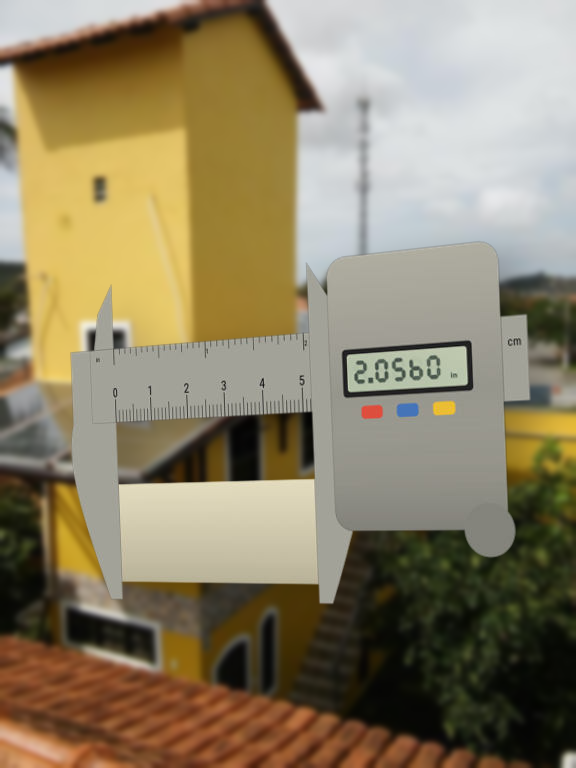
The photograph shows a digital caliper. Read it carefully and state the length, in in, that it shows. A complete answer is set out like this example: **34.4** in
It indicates **2.0560** in
